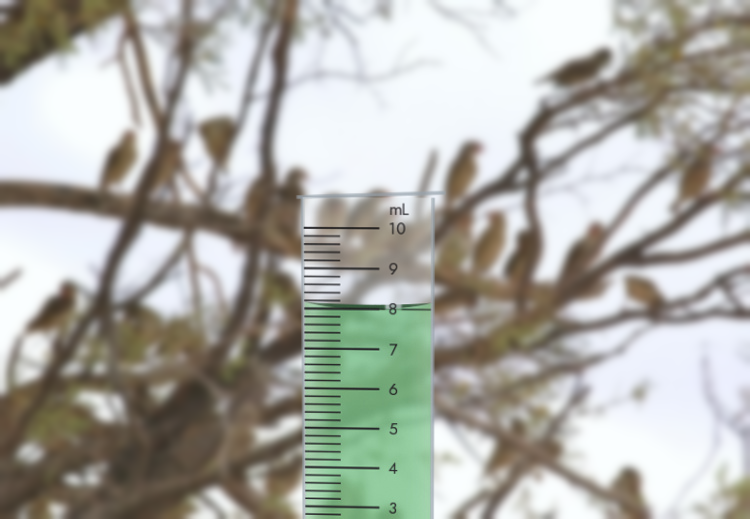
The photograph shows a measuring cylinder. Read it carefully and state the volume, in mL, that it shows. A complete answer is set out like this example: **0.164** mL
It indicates **8** mL
